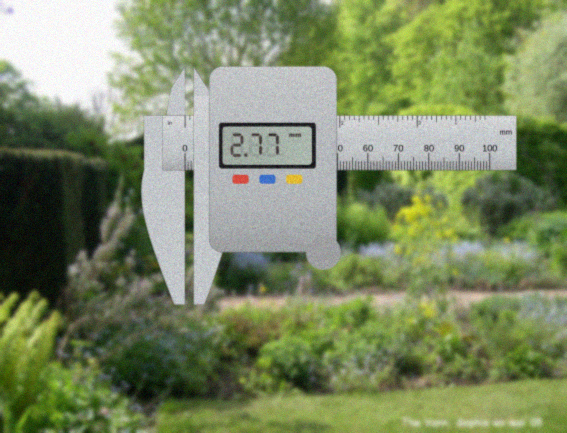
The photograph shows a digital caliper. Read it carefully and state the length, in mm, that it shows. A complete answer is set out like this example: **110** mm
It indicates **2.77** mm
